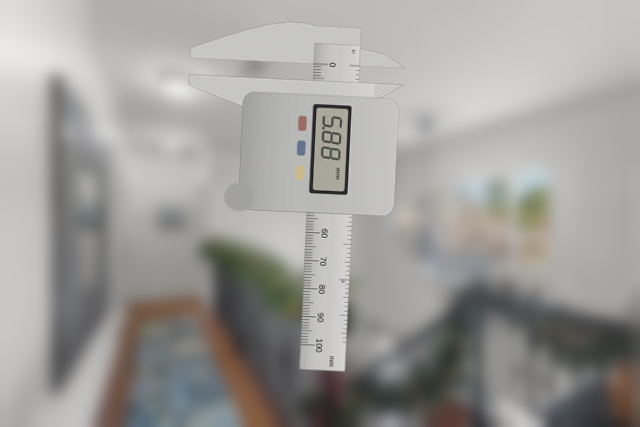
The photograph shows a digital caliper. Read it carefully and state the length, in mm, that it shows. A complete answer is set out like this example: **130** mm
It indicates **5.88** mm
